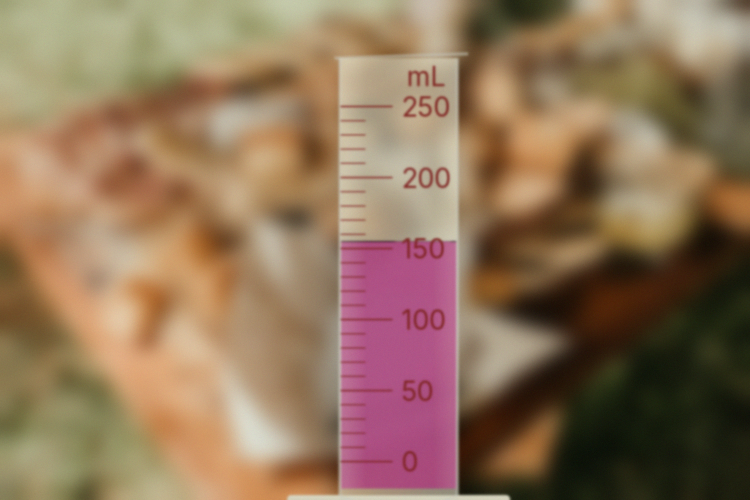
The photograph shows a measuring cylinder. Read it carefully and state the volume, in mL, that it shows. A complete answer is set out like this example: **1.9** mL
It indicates **155** mL
